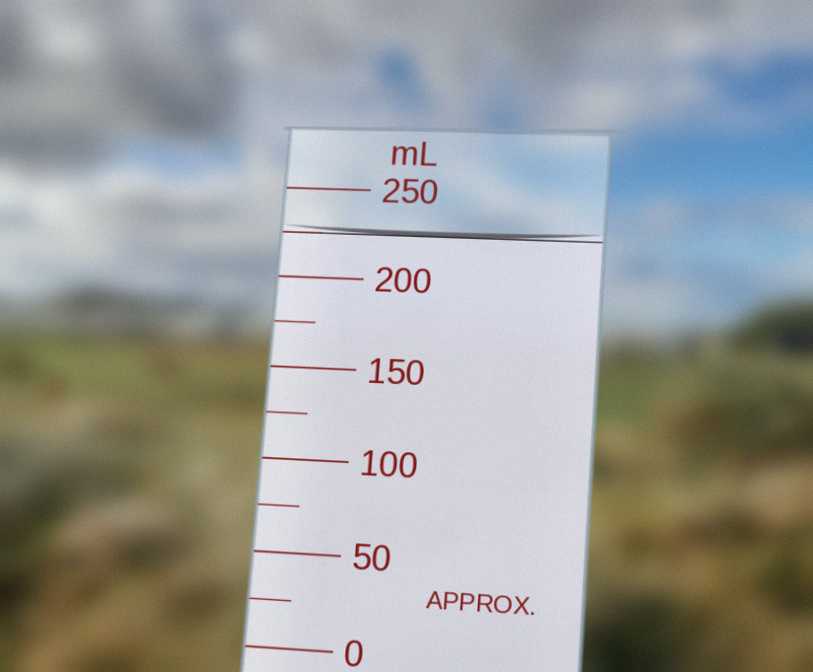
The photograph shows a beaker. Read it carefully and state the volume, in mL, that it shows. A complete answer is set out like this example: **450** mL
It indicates **225** mL
